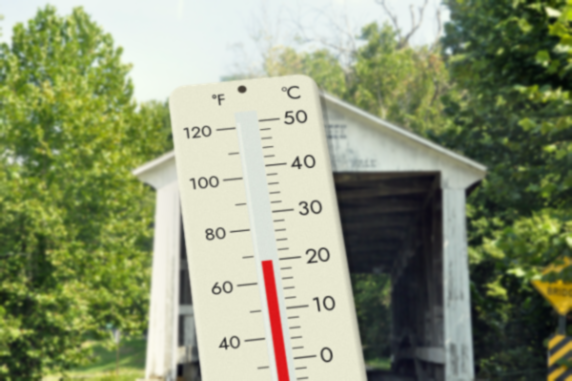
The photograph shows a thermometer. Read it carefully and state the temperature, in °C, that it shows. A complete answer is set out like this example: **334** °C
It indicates **20** °C
